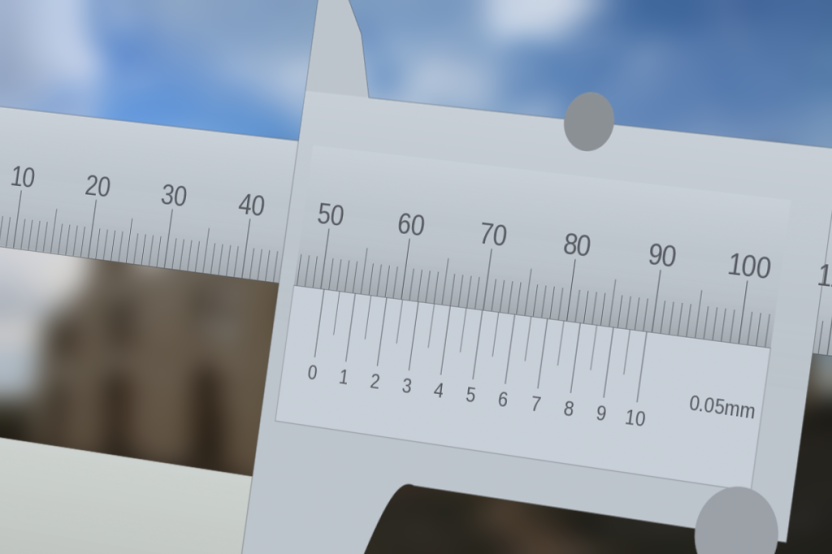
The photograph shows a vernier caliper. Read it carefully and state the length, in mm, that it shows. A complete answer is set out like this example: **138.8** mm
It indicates **50.4** mm
